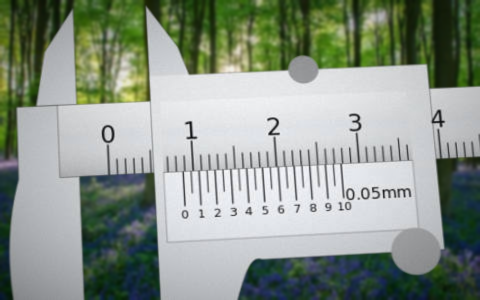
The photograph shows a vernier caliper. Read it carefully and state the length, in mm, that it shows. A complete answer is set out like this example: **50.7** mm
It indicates **8.8** mm
